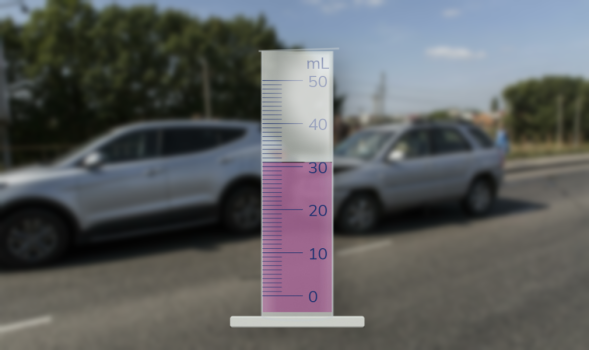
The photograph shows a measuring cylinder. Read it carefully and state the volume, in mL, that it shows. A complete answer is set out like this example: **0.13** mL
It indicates **31** mL
